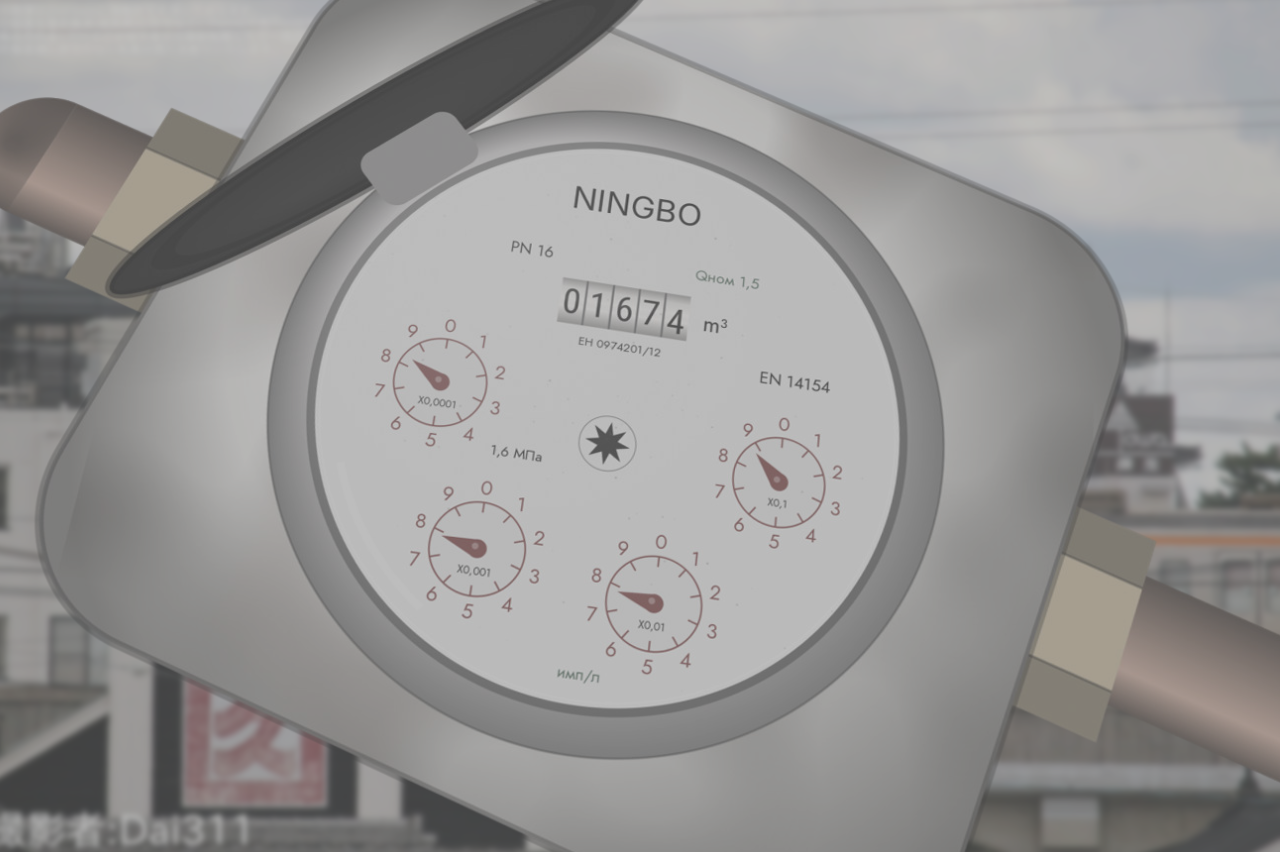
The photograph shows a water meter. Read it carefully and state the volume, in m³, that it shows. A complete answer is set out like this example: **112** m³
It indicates **1673.8778** m³
